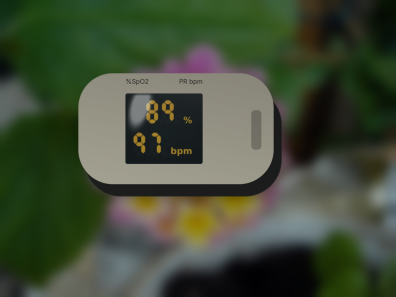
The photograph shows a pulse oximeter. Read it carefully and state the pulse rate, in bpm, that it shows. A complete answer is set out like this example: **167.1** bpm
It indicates **97** bpm
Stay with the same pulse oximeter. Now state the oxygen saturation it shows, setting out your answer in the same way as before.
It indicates **89** %
